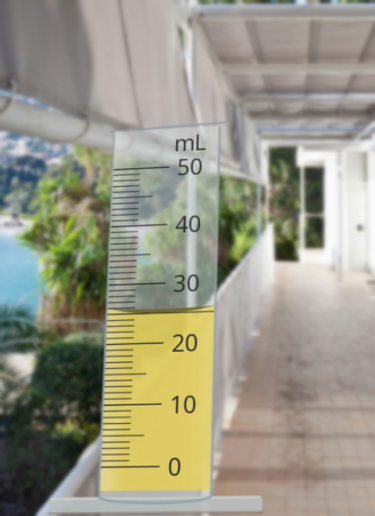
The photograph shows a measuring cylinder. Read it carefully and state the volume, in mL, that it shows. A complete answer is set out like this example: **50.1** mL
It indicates **25** mL
